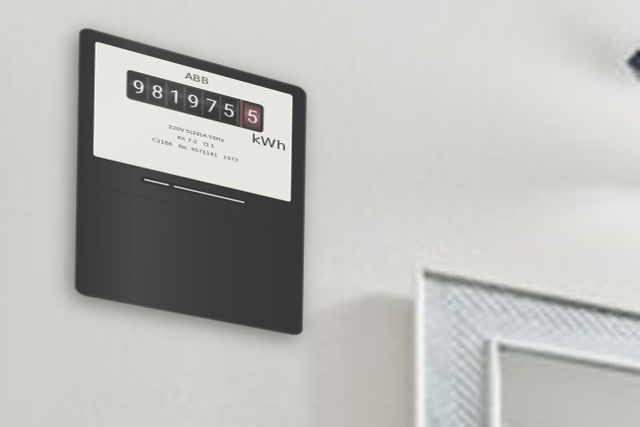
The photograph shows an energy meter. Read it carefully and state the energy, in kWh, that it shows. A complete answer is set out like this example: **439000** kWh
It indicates **981975.5** kWh
